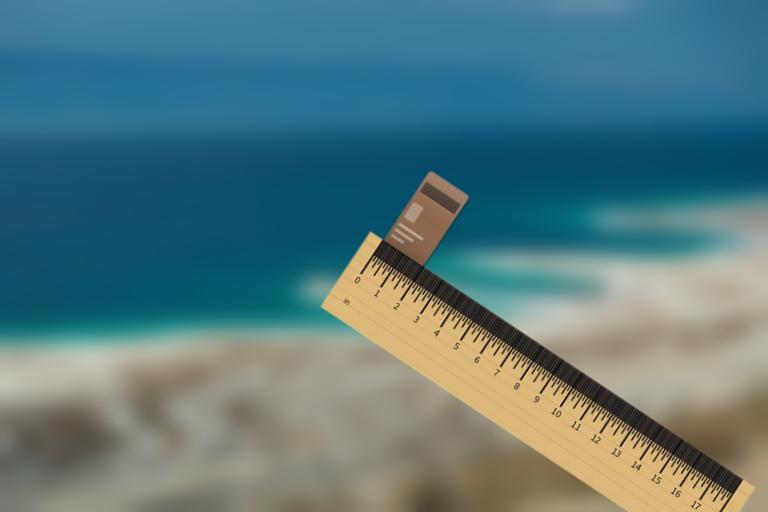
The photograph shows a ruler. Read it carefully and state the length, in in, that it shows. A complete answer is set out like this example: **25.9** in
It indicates **2** in
